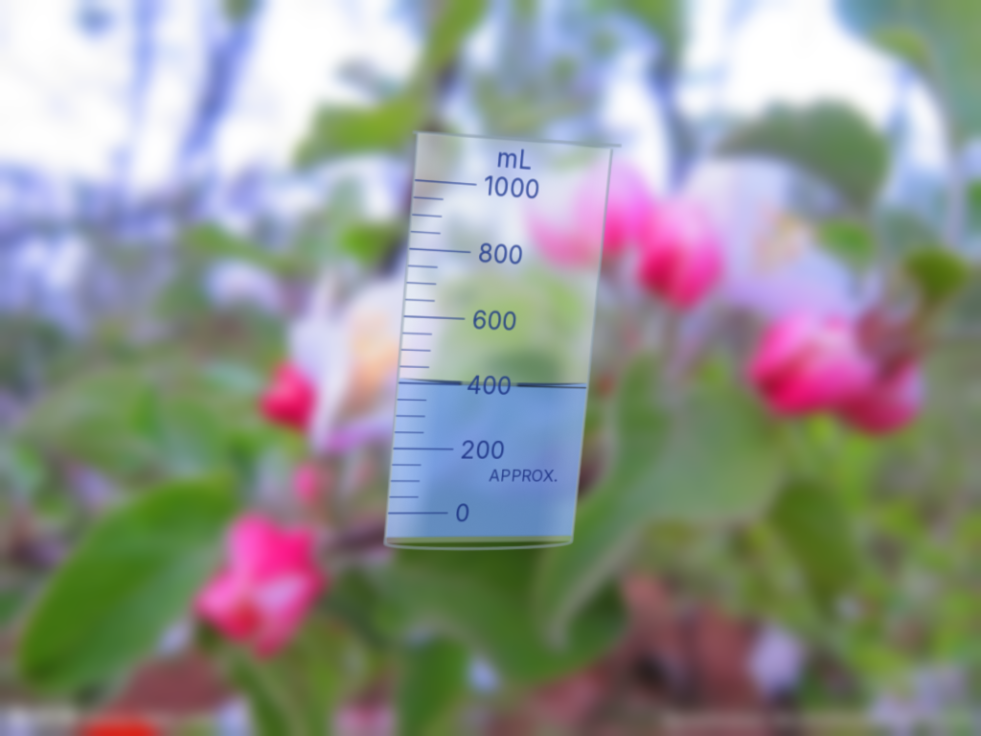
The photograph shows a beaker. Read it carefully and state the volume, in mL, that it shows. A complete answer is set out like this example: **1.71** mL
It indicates **400** mL
